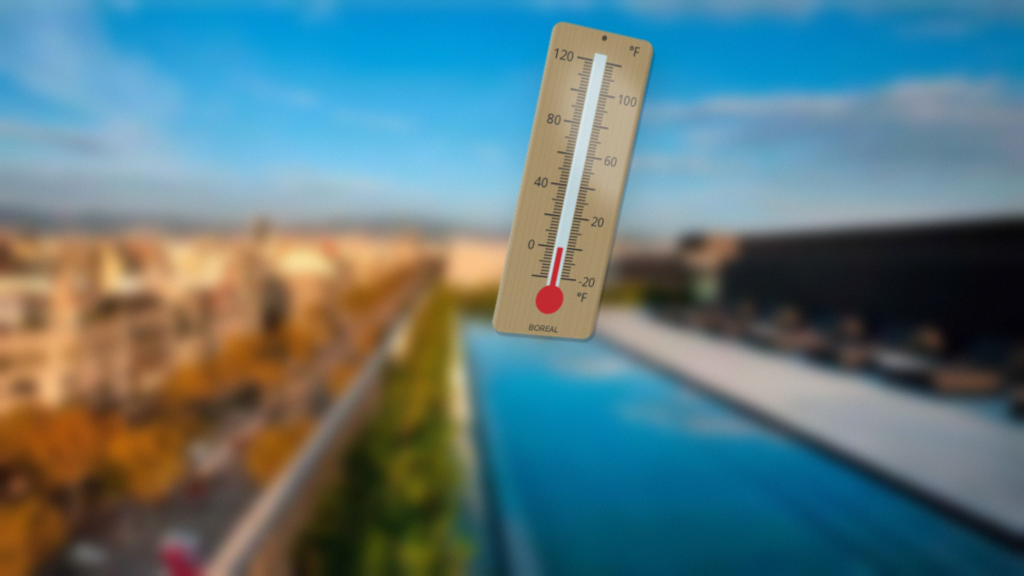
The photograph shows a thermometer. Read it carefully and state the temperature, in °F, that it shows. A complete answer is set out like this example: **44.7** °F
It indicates **0** °F
